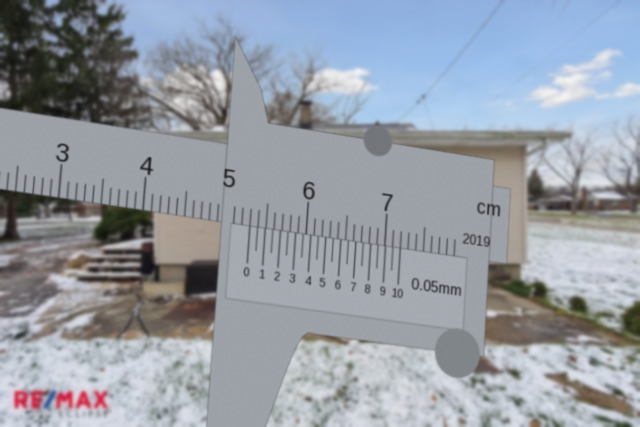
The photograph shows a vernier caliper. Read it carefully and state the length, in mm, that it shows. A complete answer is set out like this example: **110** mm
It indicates **53.0** mm
